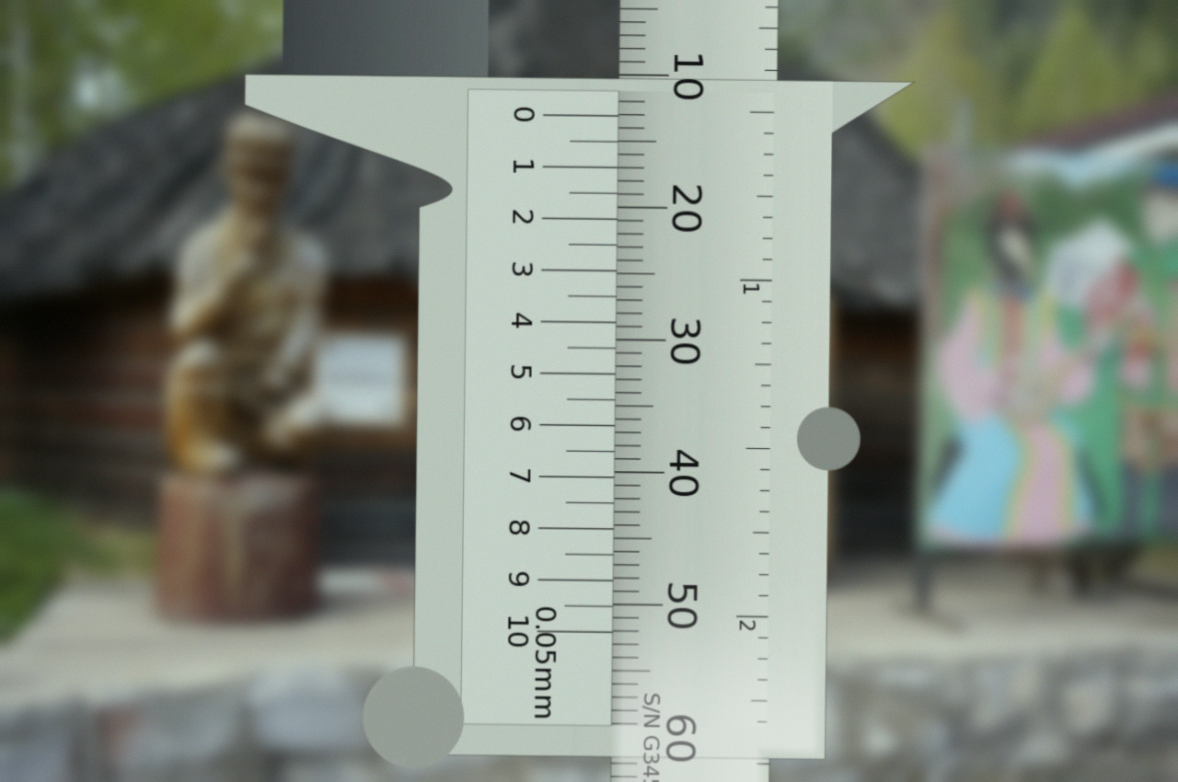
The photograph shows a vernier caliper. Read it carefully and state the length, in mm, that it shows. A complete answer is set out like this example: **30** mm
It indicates **13.1** mm
